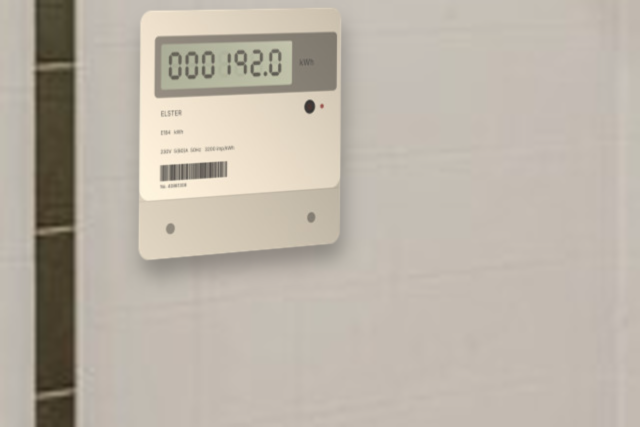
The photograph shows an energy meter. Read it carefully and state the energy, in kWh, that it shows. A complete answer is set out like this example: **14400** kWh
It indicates **192.0** kWh
